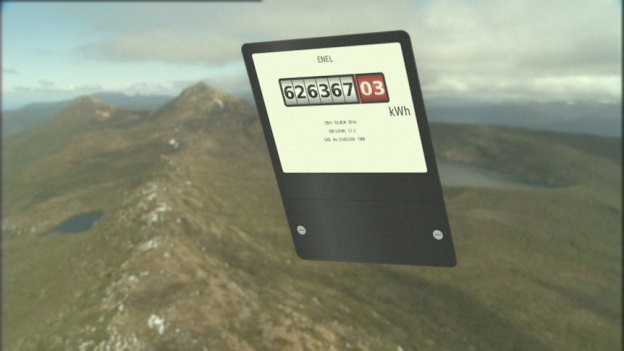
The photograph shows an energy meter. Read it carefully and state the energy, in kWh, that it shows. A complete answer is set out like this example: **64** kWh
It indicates **626367.03** kWh
